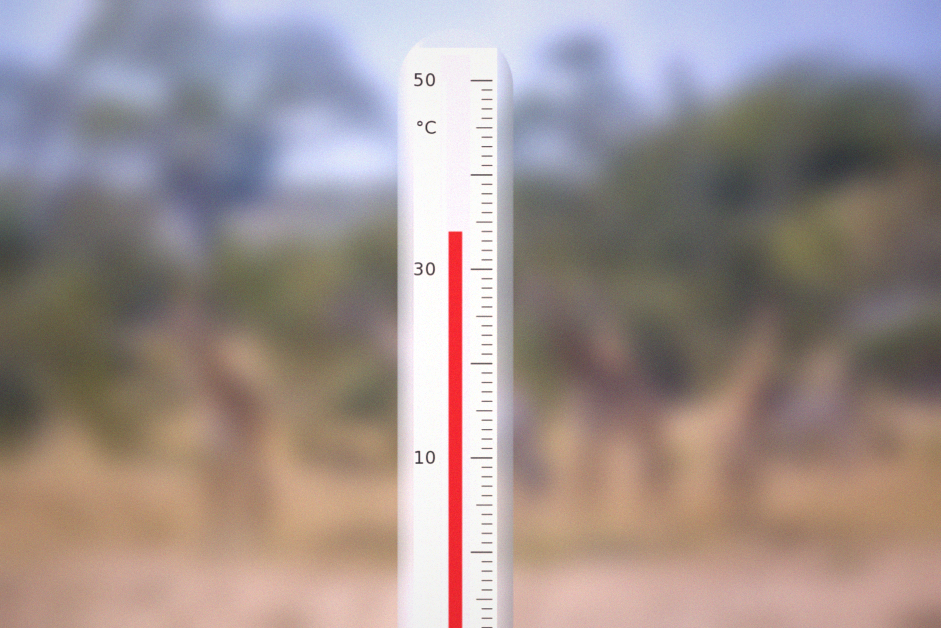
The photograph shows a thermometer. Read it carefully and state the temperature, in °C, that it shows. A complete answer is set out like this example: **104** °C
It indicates **34** °C
